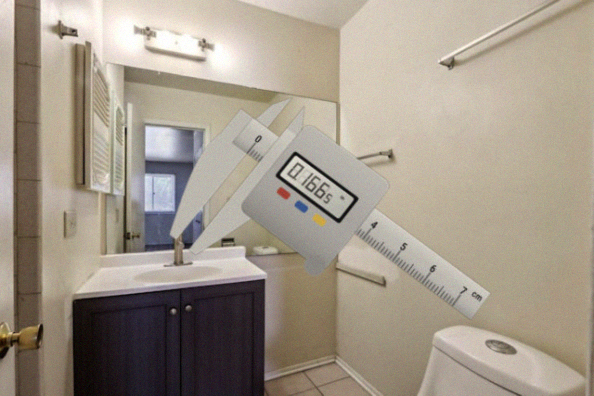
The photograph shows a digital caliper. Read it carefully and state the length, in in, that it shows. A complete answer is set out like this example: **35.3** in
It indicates **0.1665** in
